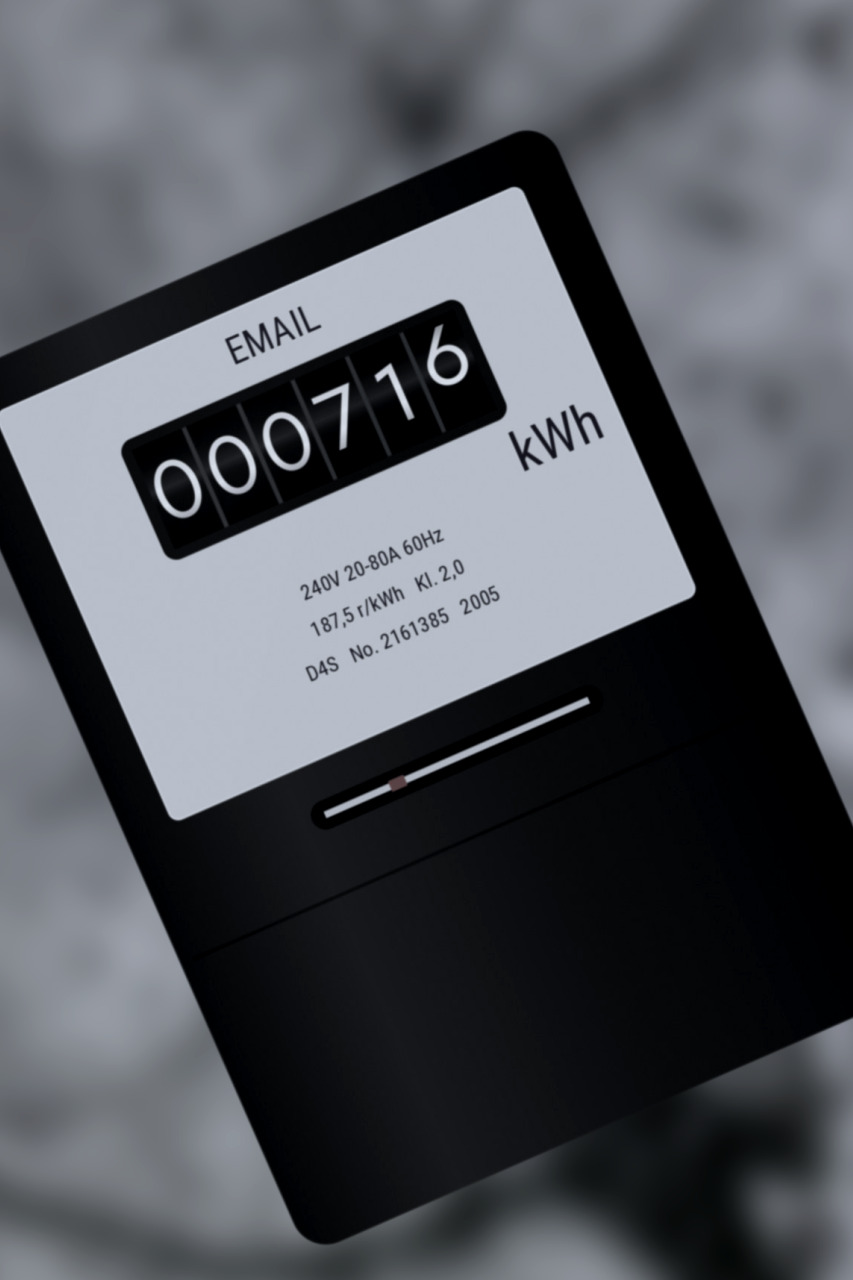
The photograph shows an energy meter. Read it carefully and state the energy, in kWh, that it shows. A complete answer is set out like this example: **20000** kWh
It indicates **716** kWh
